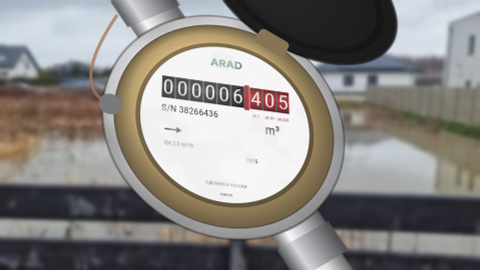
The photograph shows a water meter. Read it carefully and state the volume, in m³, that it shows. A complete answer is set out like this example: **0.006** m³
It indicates **6.405** m³
